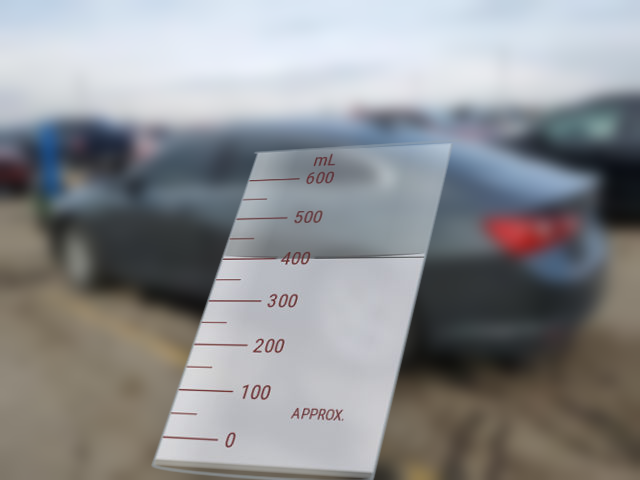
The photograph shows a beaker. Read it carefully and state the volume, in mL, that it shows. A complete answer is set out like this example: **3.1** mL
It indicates **400** mL
